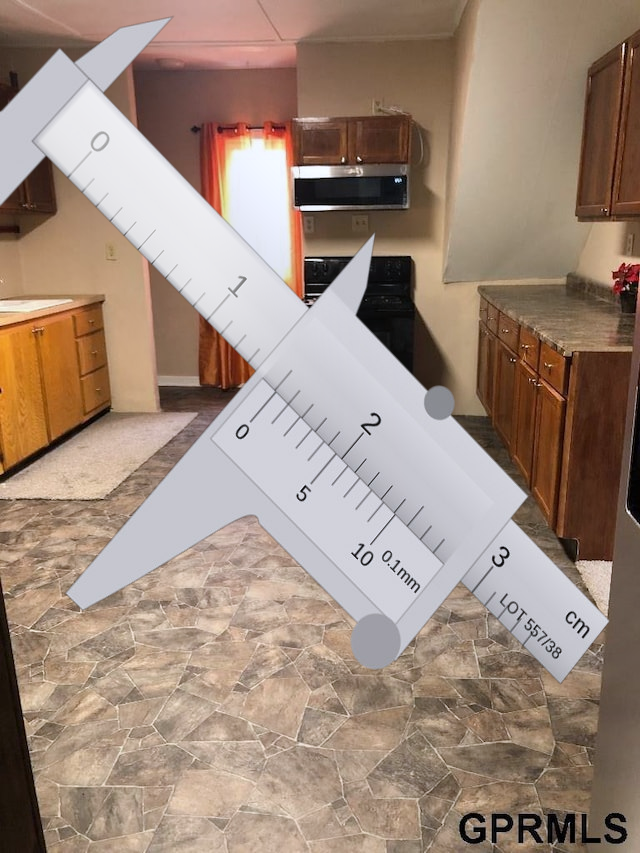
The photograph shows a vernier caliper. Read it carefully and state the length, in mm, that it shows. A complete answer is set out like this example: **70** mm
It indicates **15.1** mm
